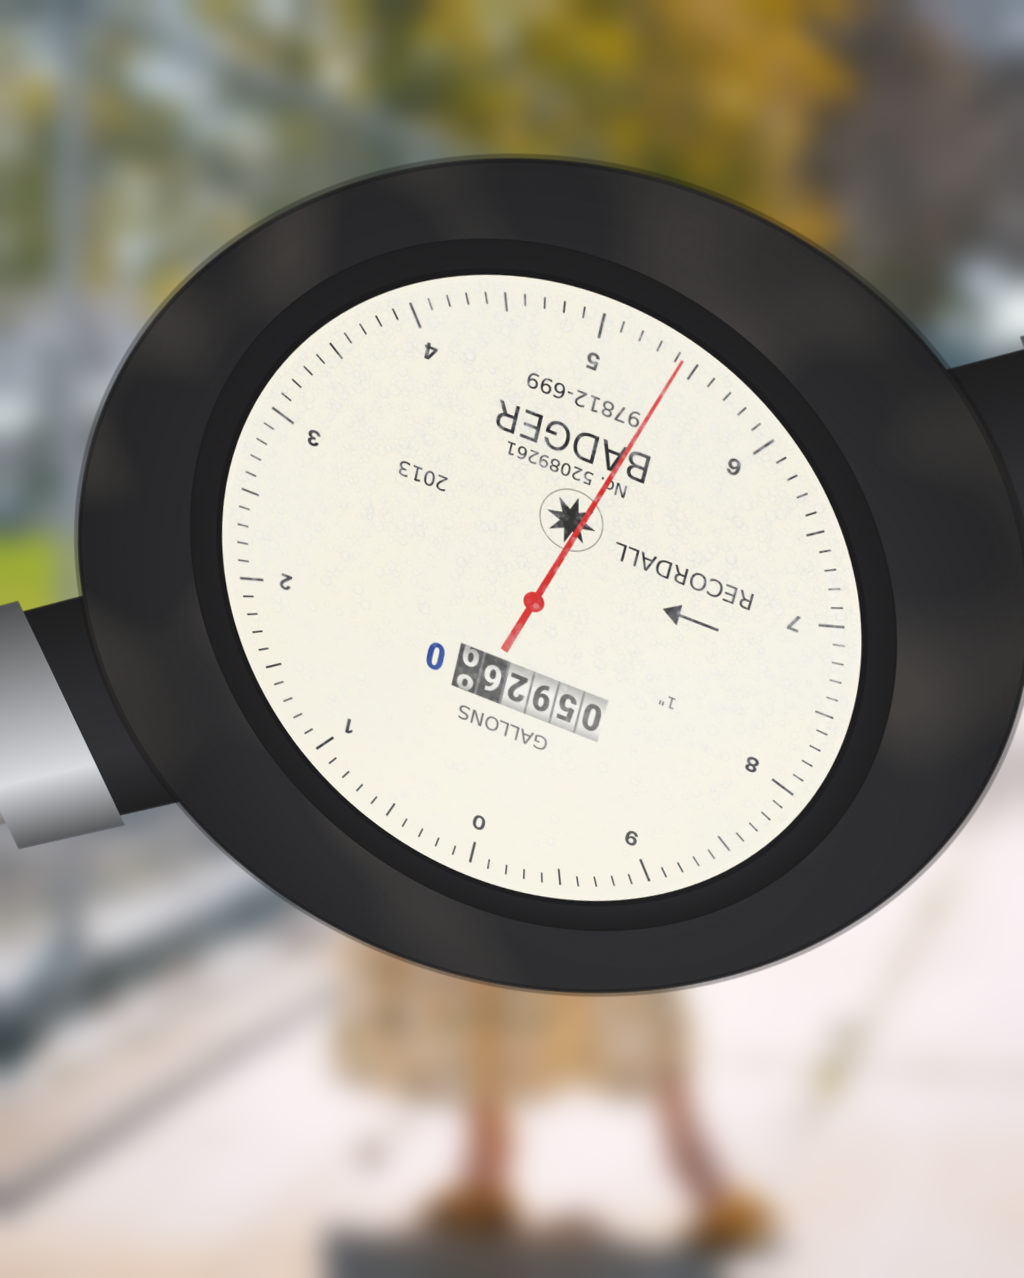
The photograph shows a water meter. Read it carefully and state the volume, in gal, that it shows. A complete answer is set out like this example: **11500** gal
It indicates **592685.4** gal
